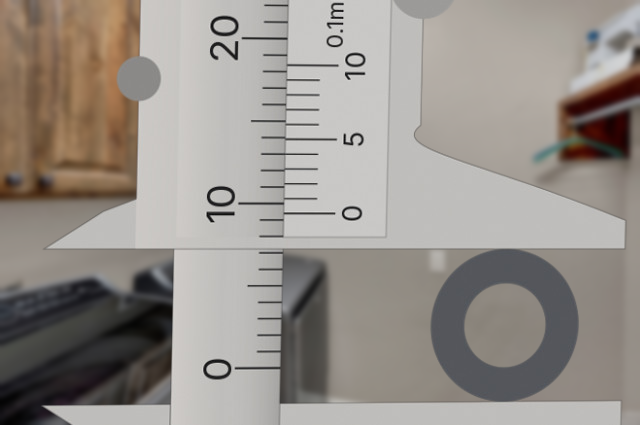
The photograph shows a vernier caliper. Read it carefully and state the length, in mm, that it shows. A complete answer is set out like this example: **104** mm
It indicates **9.4** mm
